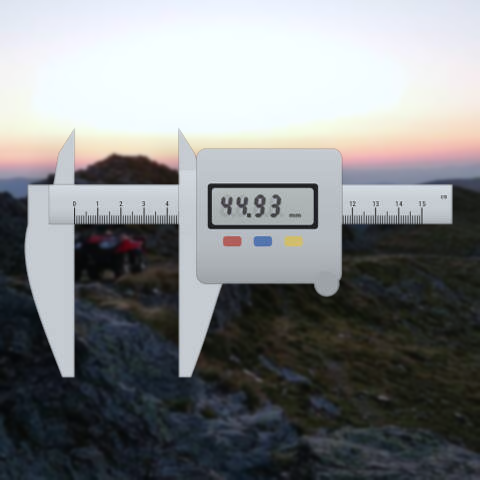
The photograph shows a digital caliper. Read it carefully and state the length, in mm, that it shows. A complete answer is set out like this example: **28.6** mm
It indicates **44.93** mm
